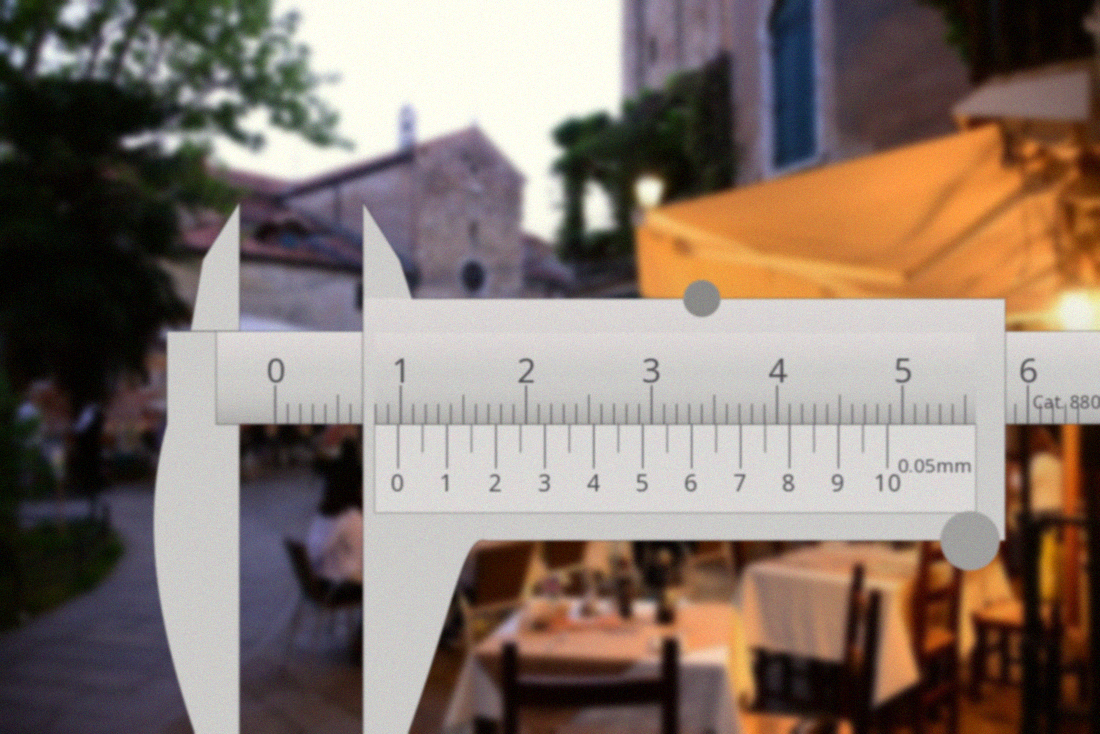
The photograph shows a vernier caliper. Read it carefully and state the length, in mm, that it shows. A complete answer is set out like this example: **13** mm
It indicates **9.8** mm
